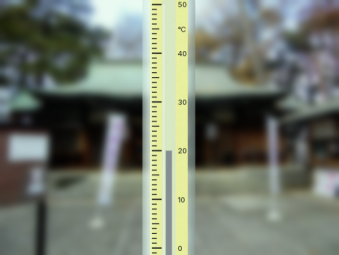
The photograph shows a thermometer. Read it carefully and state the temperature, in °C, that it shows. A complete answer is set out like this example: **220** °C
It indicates **20** °C
